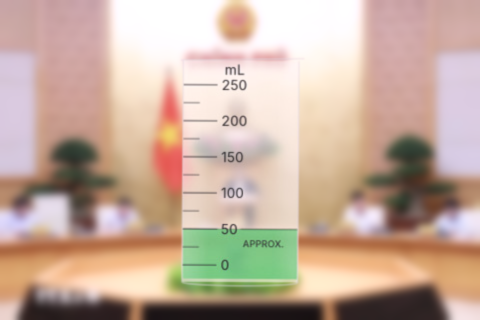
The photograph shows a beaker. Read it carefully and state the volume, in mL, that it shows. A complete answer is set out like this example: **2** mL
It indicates **50** mL
